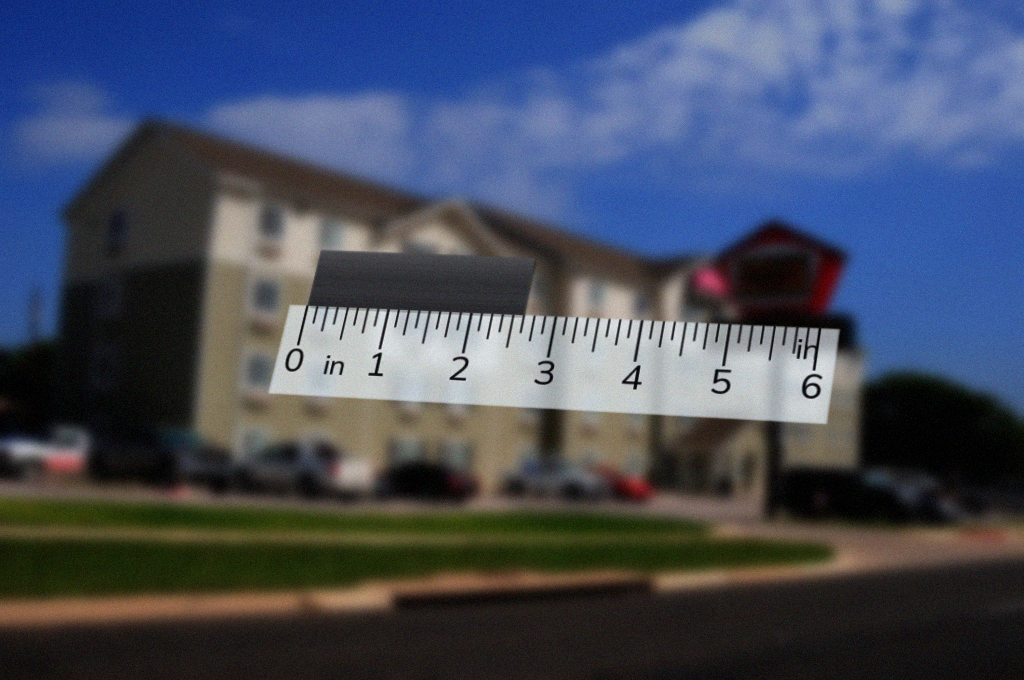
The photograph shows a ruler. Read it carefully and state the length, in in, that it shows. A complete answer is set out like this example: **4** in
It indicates **2.625** in
